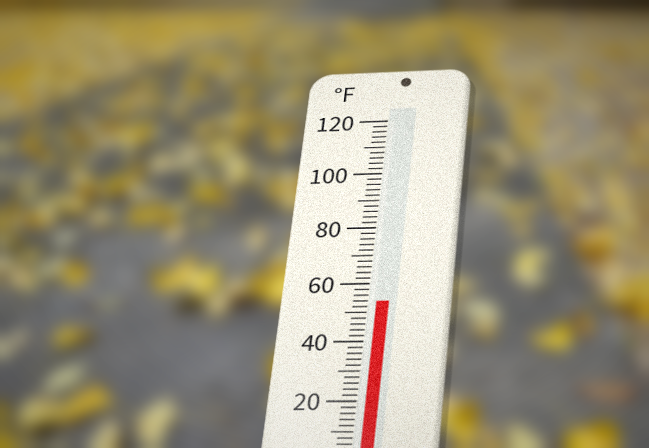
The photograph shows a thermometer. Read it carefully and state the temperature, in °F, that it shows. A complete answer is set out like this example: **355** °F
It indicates **54** °F
